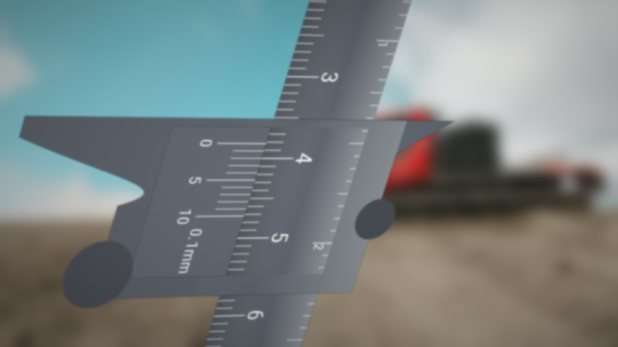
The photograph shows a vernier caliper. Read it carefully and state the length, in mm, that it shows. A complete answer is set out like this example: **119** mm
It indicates **38.2** mm
